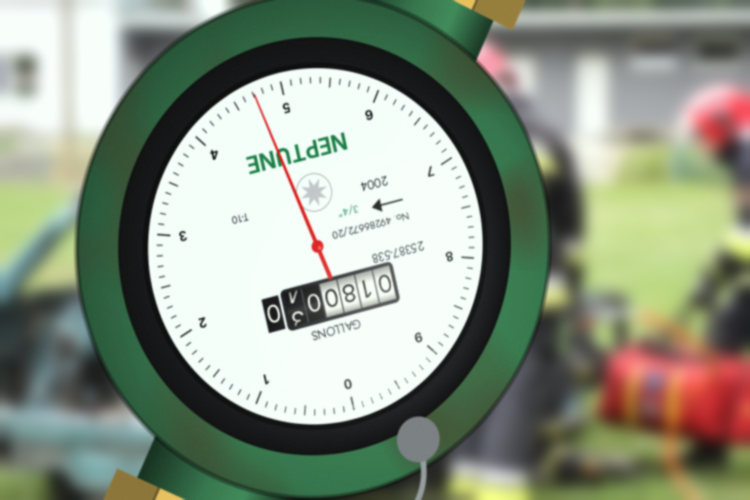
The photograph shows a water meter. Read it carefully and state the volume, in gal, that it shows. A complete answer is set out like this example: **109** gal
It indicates **180034.7** gal
